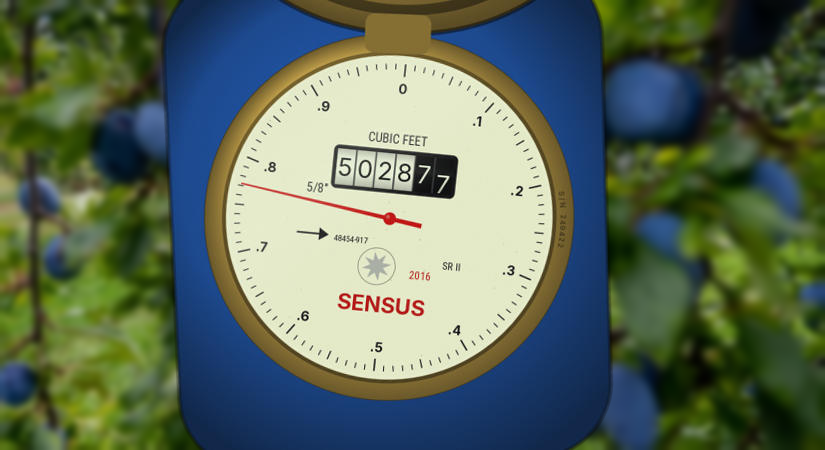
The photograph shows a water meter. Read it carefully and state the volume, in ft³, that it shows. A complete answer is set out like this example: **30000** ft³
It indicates **502876.77** ft³
